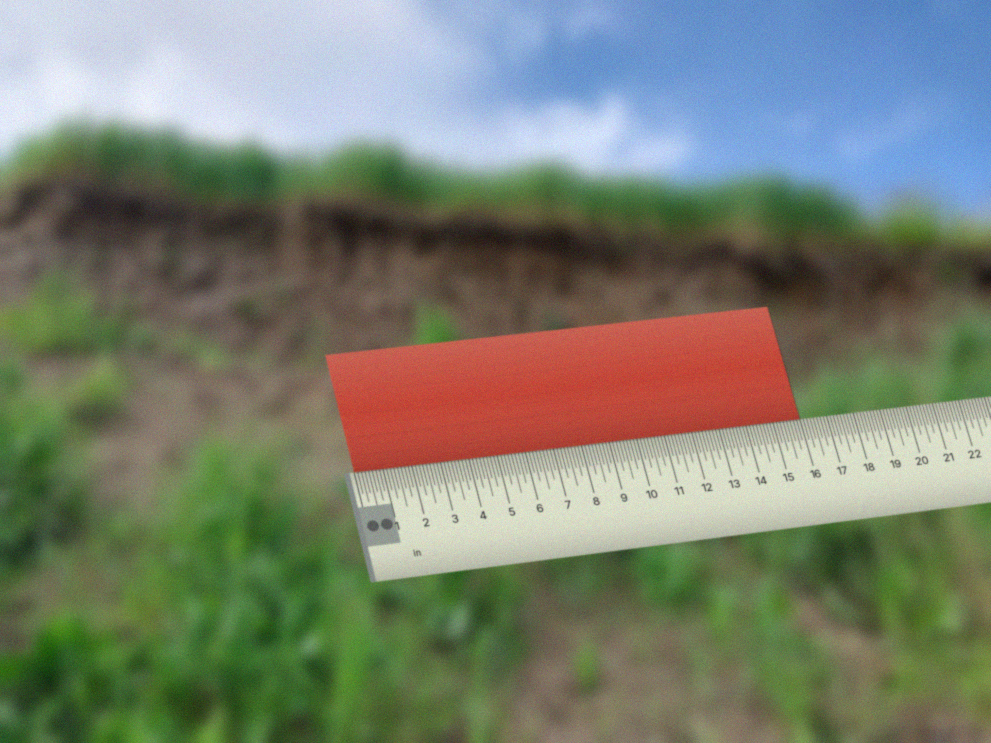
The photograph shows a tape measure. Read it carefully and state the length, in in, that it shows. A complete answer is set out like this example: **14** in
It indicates **16** in
